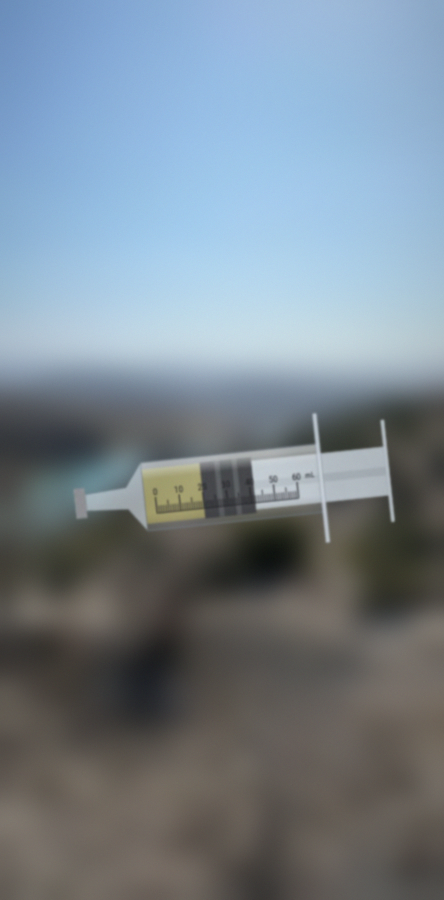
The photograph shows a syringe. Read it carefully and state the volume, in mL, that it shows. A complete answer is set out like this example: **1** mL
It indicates **20** mL
